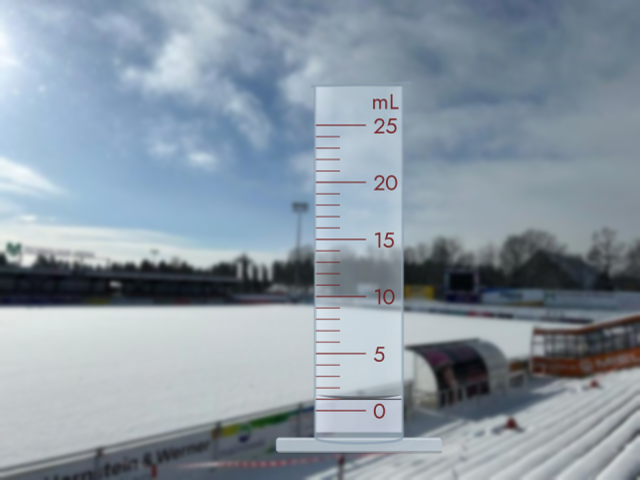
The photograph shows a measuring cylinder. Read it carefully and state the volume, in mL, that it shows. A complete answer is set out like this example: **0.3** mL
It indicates **1** mL
